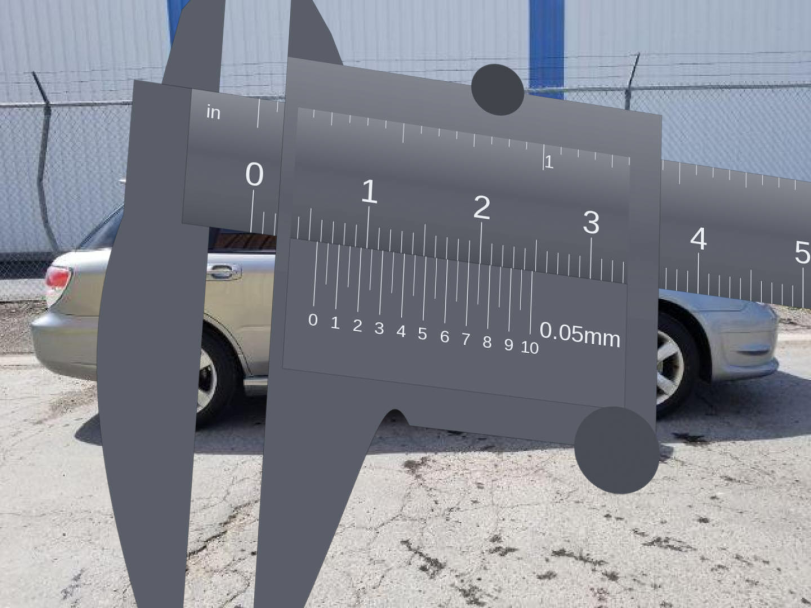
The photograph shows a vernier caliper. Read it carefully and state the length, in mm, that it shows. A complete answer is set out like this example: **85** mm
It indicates **5.7** mm
